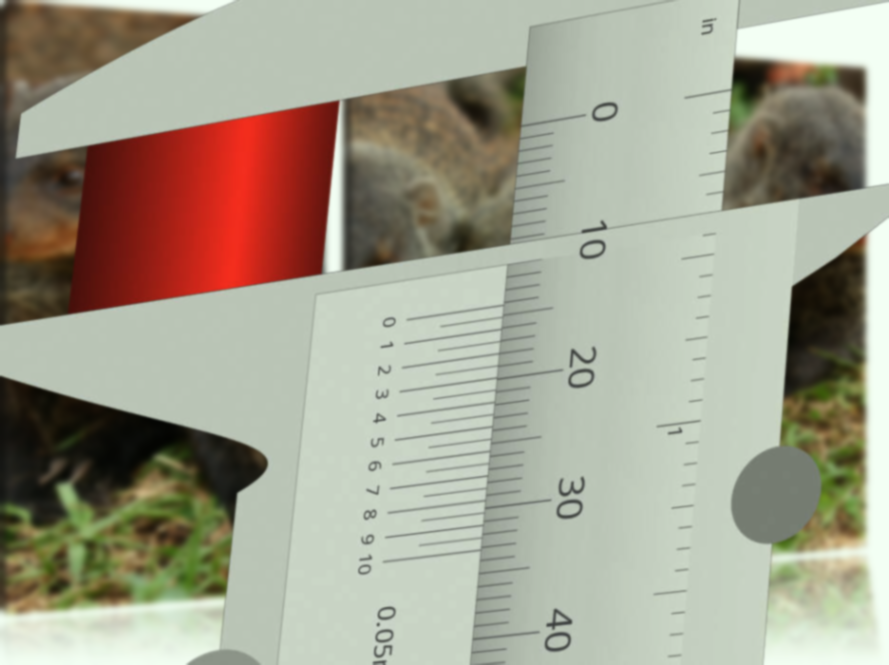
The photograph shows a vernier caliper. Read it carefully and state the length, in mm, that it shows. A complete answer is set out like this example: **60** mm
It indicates **14.2** mm
